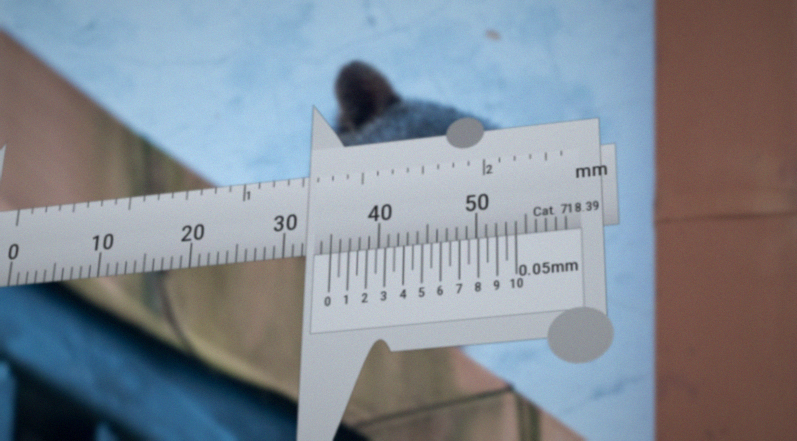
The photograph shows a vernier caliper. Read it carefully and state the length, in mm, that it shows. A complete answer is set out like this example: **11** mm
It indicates **35.0** mm
